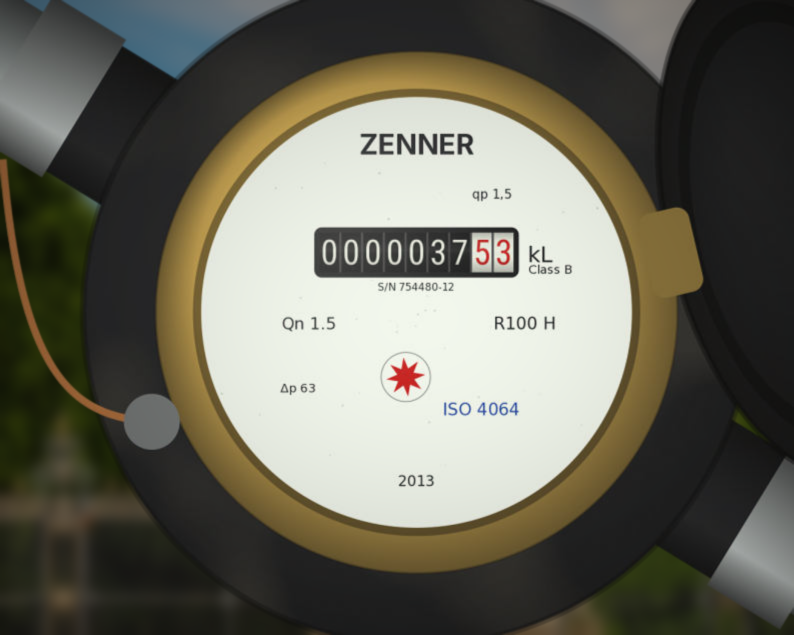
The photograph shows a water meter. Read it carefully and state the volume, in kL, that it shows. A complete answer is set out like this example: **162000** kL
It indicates **37.53** kL
